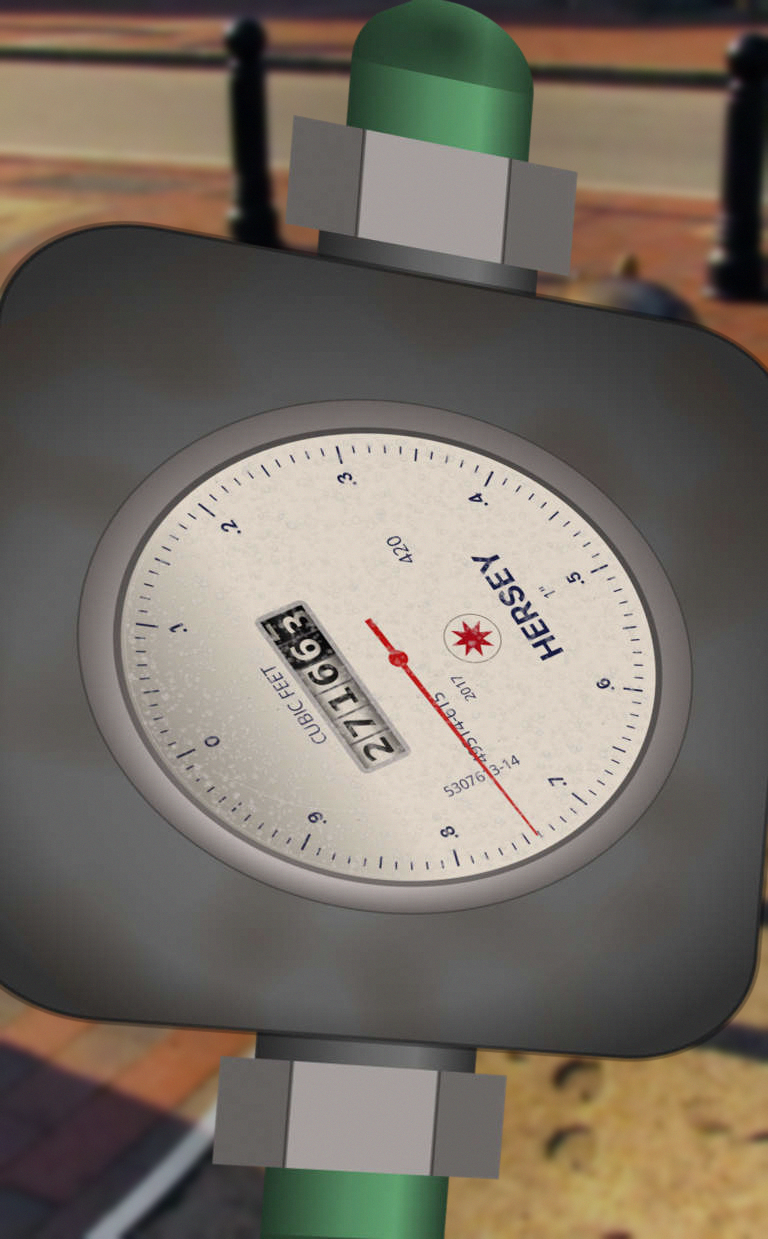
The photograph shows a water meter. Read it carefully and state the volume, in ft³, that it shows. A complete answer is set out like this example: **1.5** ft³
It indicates **271662.74** ft³
